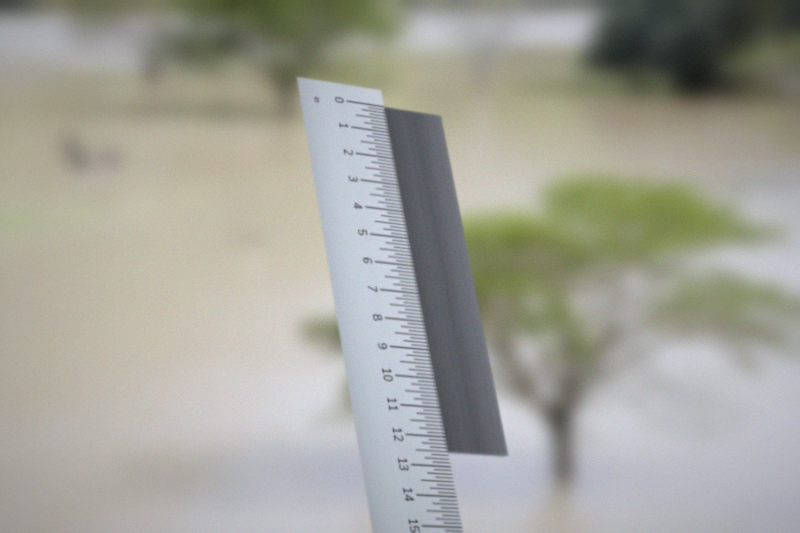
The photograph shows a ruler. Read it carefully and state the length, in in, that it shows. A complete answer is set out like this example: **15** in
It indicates **12.5** in
